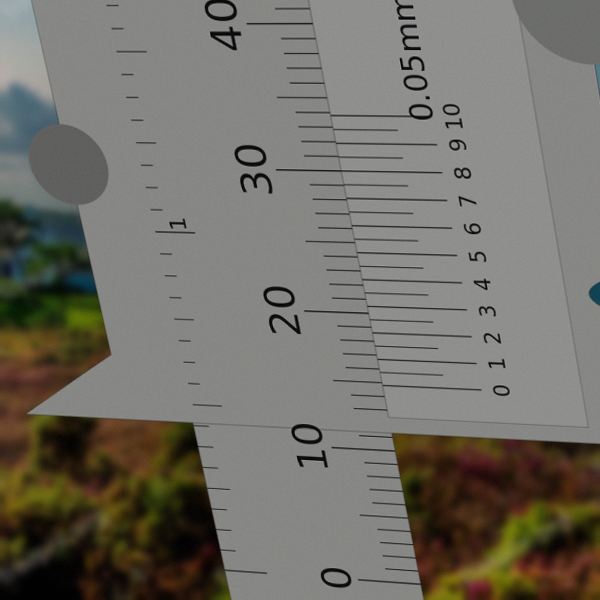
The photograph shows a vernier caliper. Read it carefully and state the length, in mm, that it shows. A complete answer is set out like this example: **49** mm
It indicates **14.8** mm
